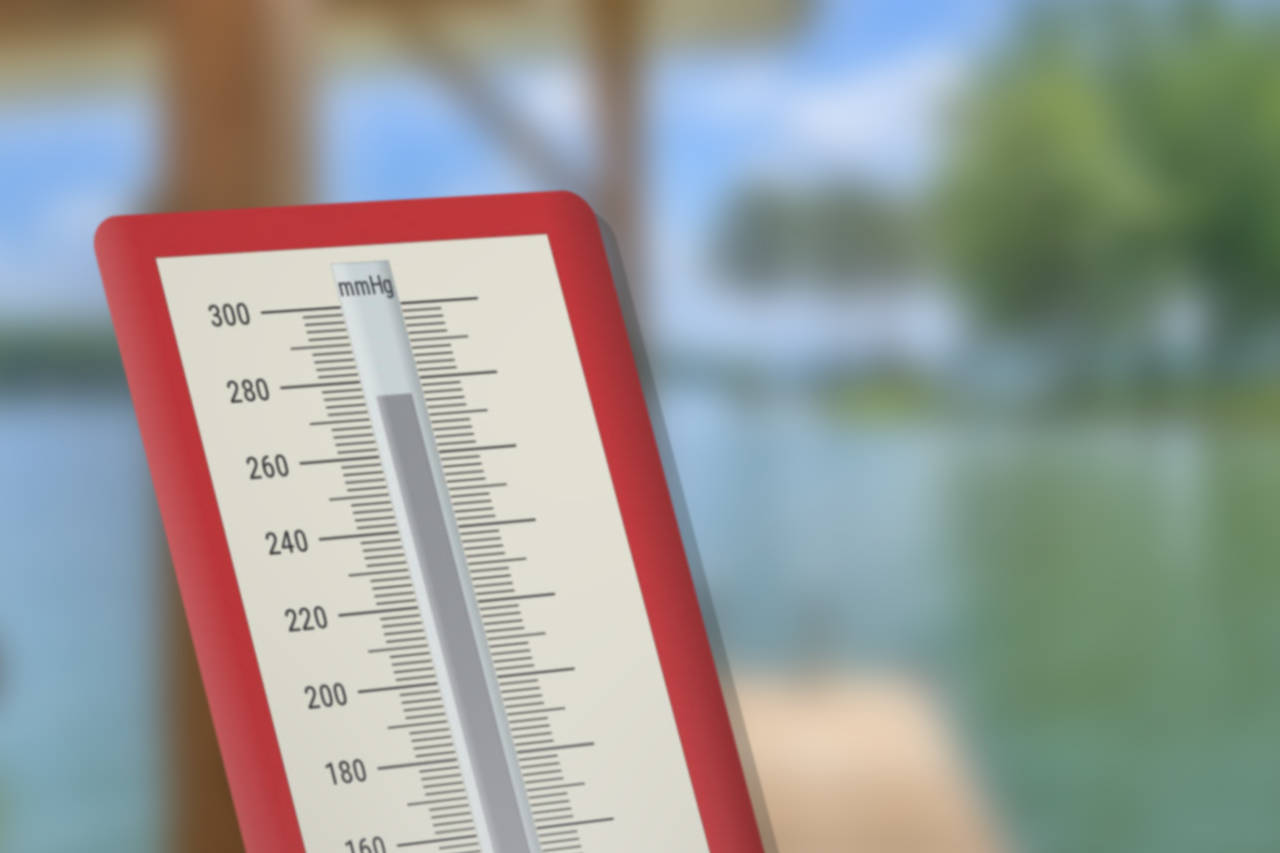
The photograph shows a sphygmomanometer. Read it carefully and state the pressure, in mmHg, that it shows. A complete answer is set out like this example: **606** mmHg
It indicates **276** mmHg
